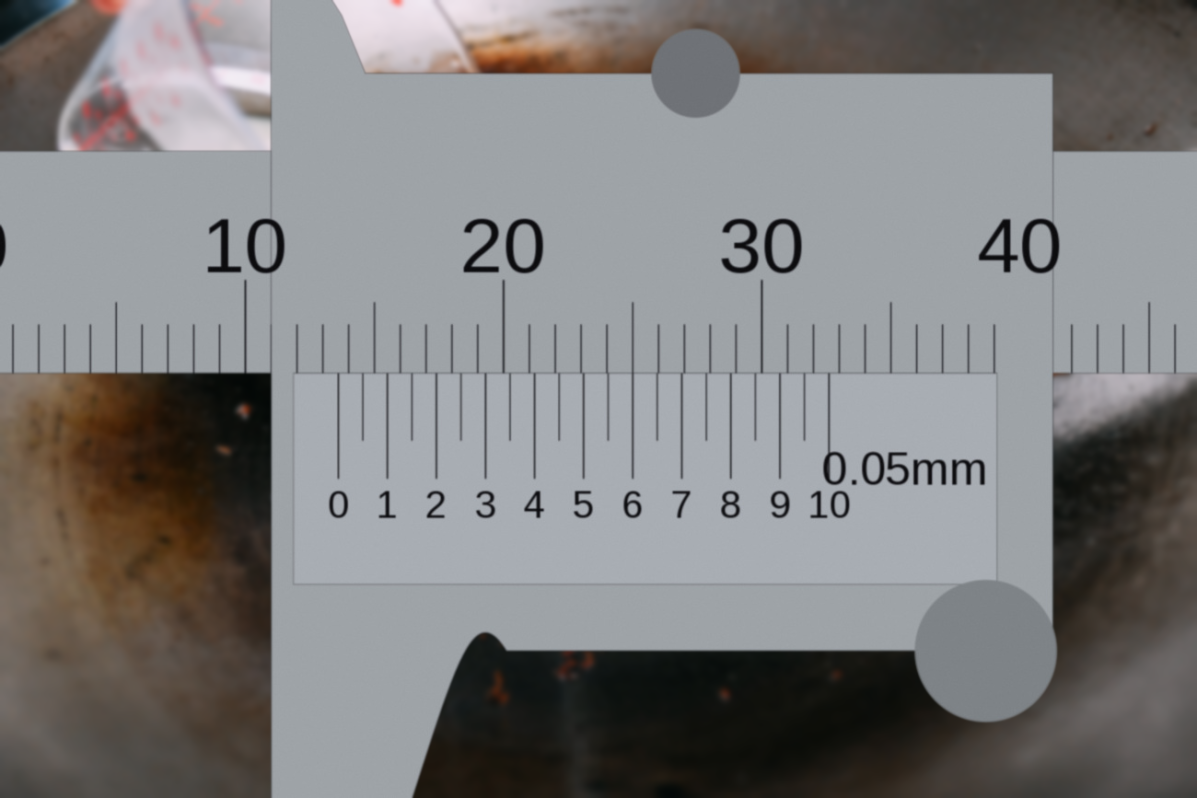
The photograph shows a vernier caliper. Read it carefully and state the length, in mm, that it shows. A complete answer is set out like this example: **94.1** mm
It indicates **13.60** mm
